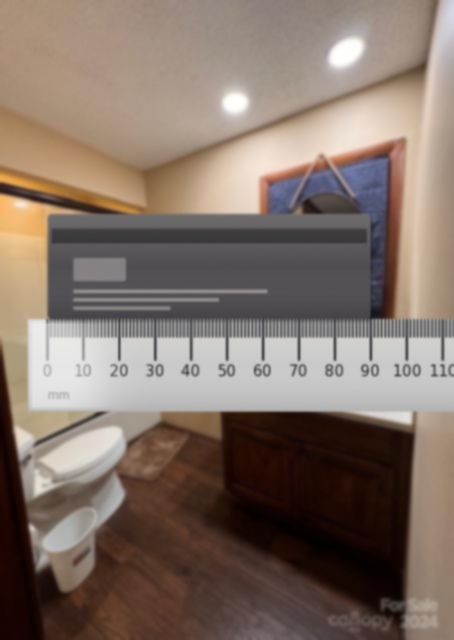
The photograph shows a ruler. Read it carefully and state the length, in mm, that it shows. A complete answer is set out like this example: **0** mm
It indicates **90** mm
